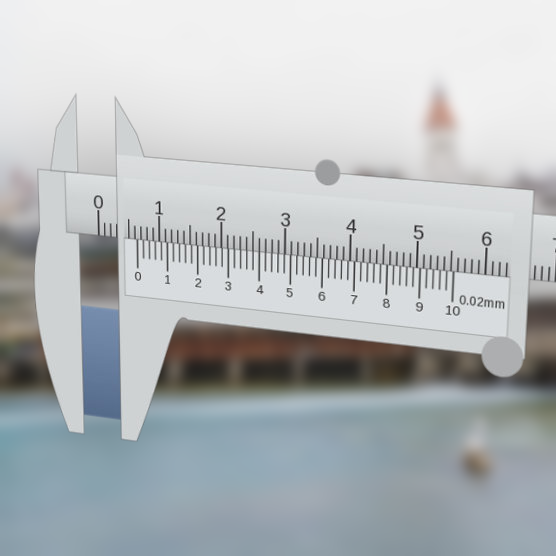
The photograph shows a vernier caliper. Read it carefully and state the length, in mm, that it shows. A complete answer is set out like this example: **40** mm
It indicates **6.4** mm
